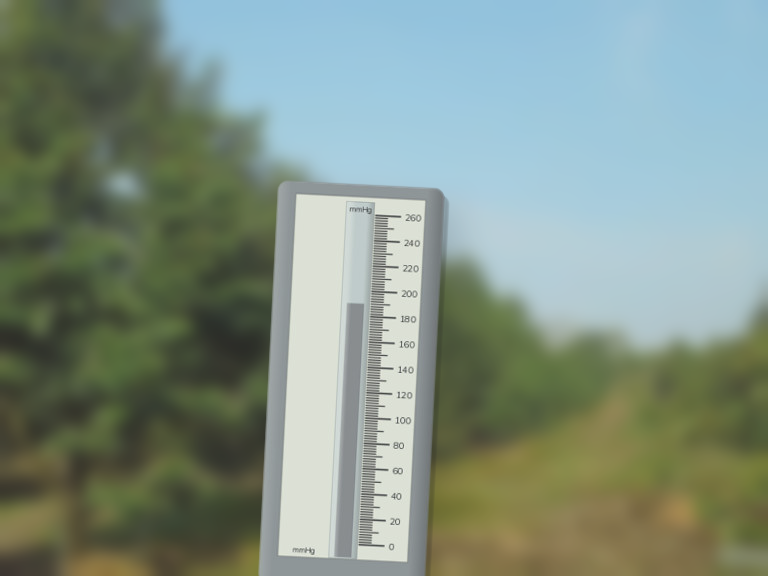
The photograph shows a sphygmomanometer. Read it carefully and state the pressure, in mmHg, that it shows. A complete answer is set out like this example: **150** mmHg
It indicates **190** mmHg
